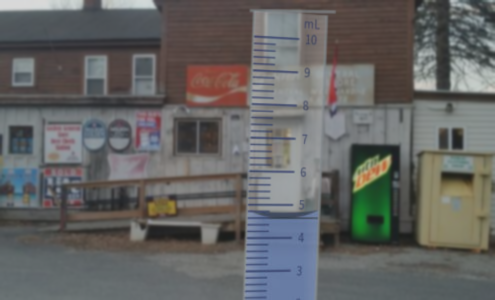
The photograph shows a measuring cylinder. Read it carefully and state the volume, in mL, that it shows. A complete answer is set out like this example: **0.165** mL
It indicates **4.6** mL
